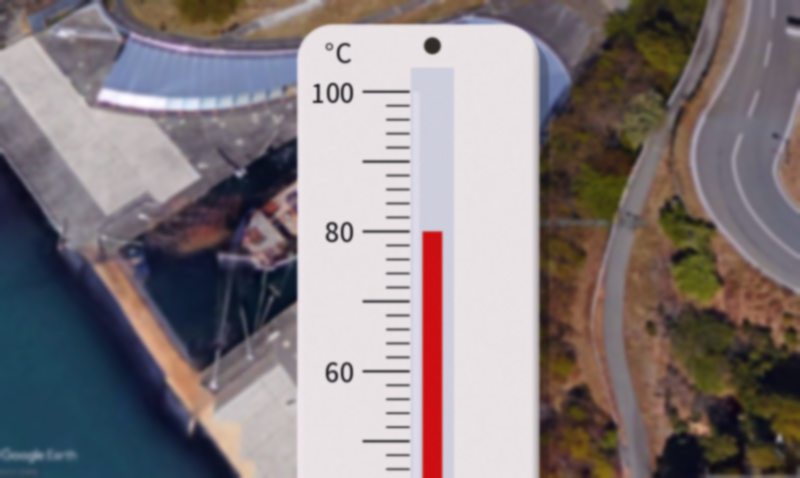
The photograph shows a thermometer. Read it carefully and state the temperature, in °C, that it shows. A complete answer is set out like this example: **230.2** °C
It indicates **80** °C
